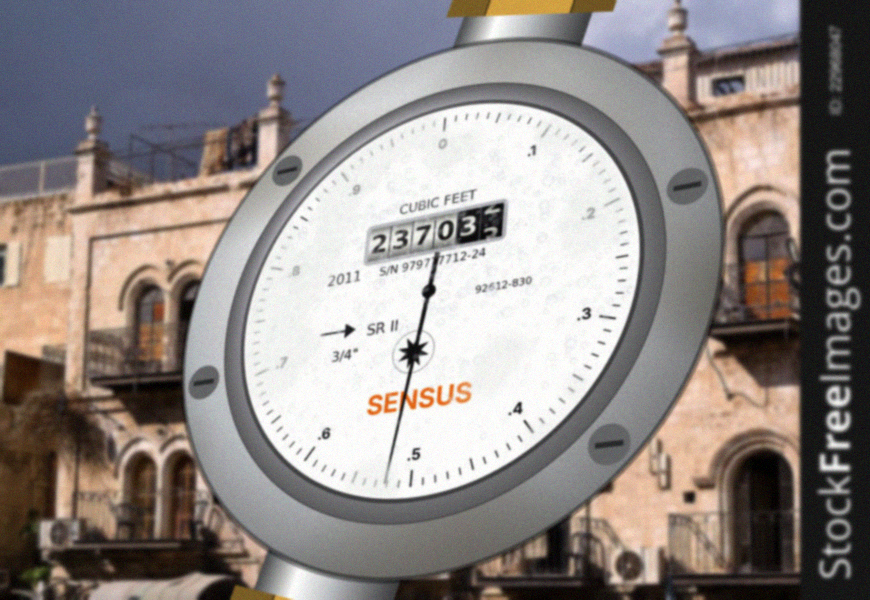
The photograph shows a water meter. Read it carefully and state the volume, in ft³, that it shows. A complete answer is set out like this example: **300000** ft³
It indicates **237032.52** ft³
